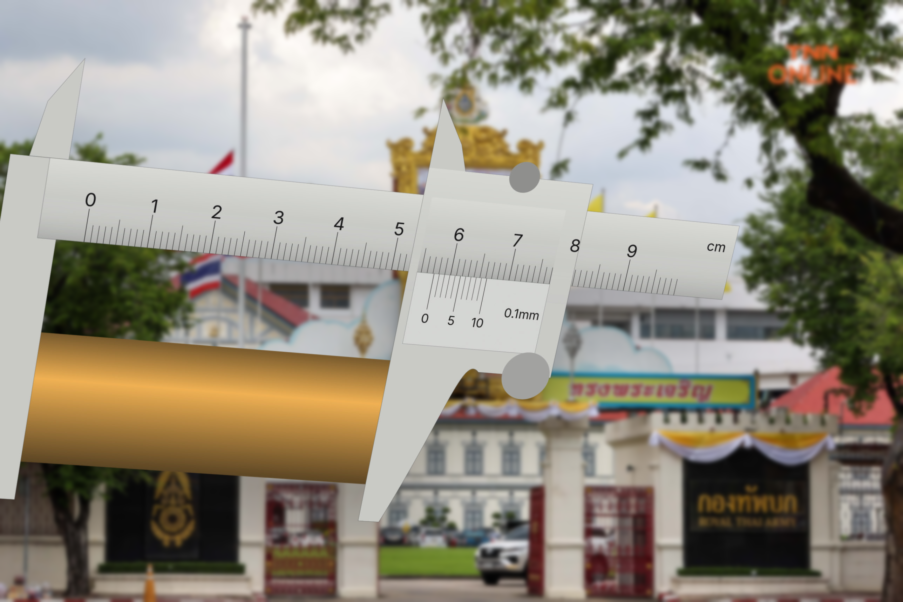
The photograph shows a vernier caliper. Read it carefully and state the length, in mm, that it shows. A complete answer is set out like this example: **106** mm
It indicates **57.2** mm
